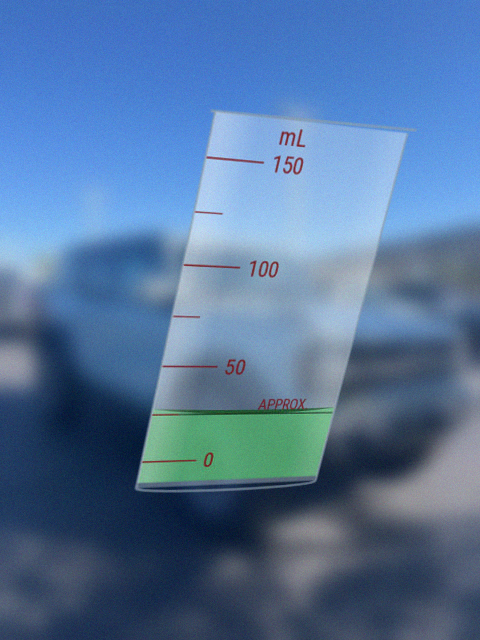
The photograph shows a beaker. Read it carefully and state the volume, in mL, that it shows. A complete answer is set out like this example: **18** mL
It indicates **25** mL
